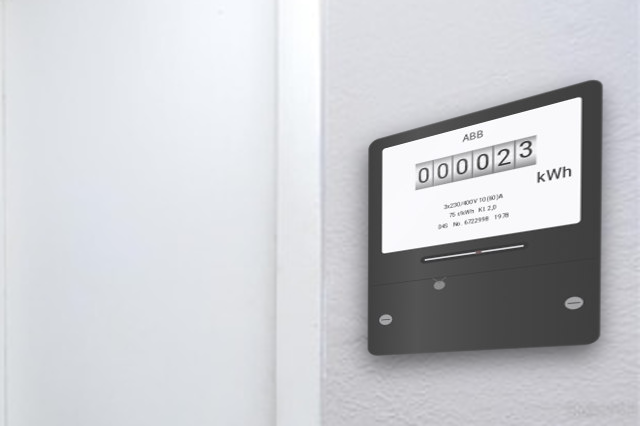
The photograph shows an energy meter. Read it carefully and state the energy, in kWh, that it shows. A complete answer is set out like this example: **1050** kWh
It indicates **23** kWh
